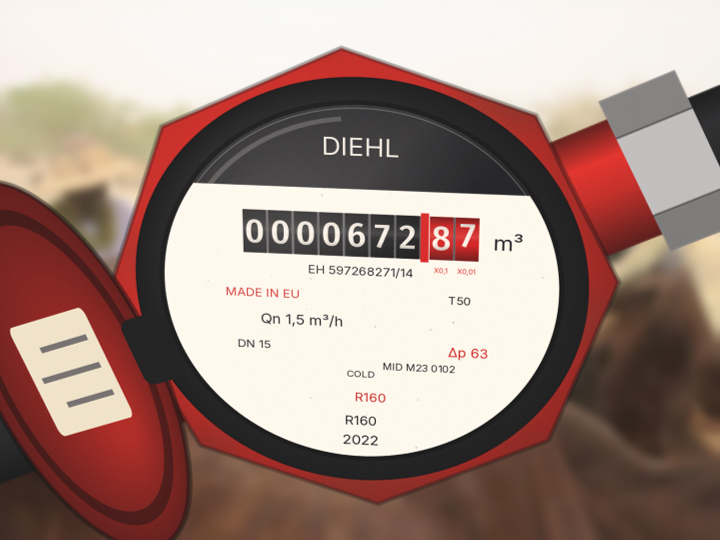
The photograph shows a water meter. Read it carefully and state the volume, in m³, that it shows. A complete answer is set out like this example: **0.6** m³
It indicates **672.87** m³
